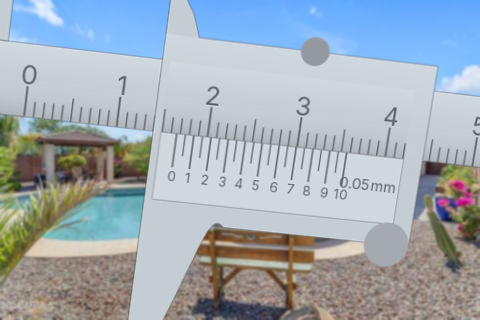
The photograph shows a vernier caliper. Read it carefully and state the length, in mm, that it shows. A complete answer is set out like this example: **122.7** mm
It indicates **16.6** mm
